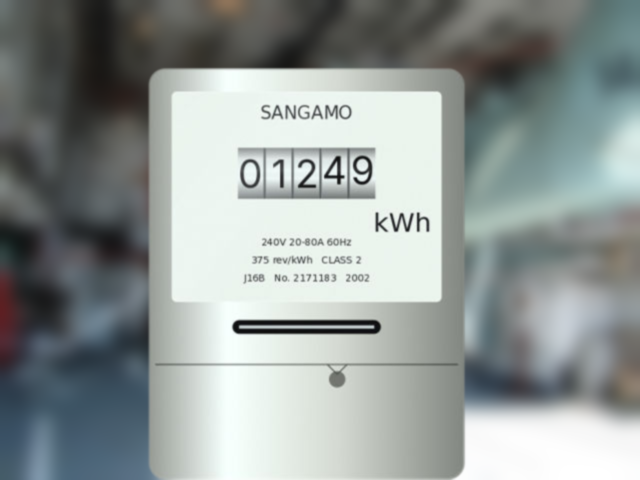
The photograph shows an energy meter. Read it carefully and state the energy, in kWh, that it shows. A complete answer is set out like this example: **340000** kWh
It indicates **1249** kWh
